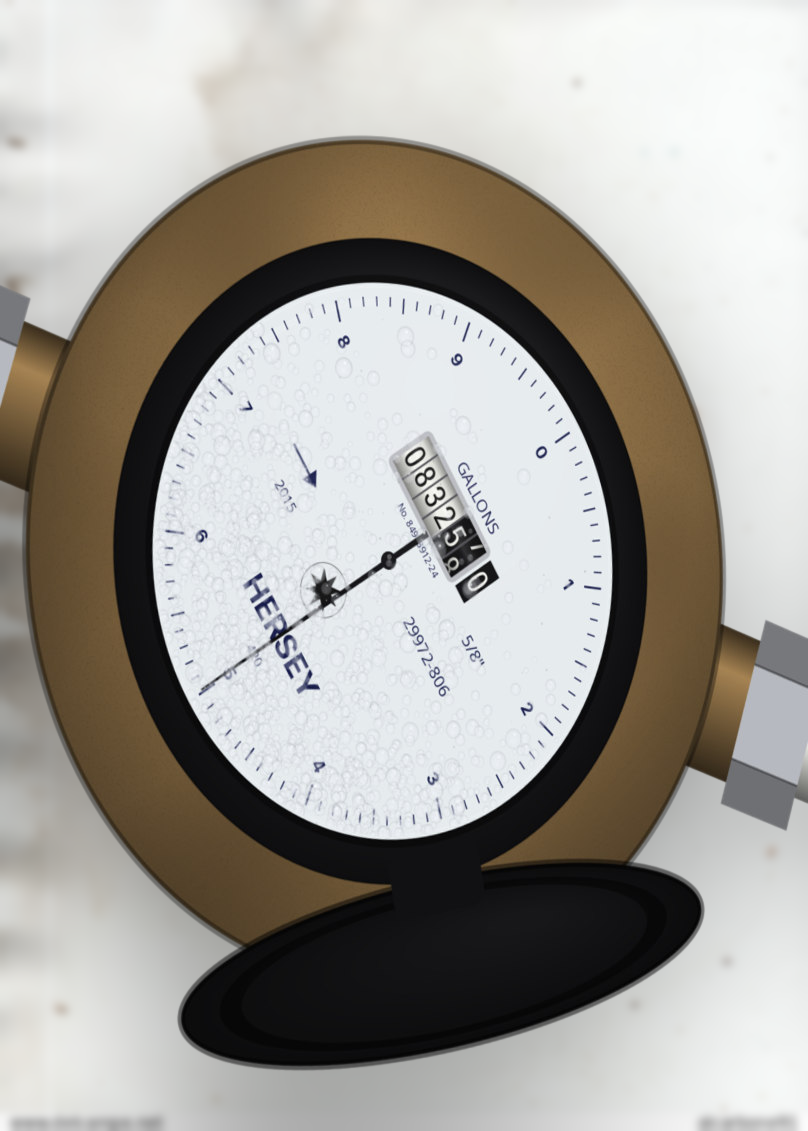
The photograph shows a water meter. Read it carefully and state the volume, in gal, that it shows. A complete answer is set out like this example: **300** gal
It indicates **832575.0** gal
